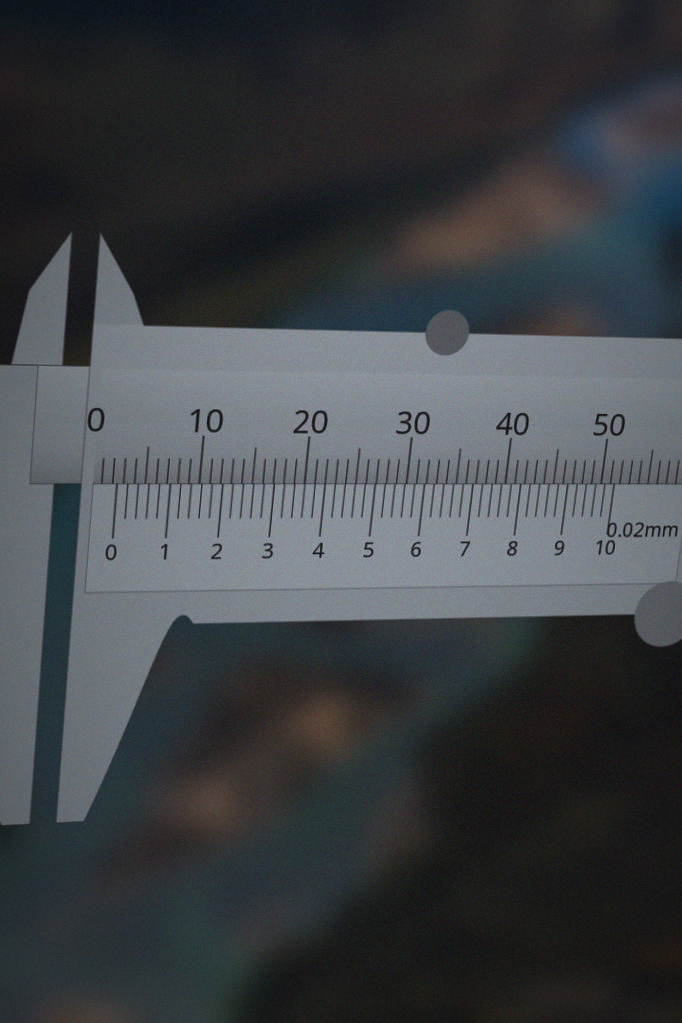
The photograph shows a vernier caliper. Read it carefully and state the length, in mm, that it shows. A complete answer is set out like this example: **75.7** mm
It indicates **2.4** mm
